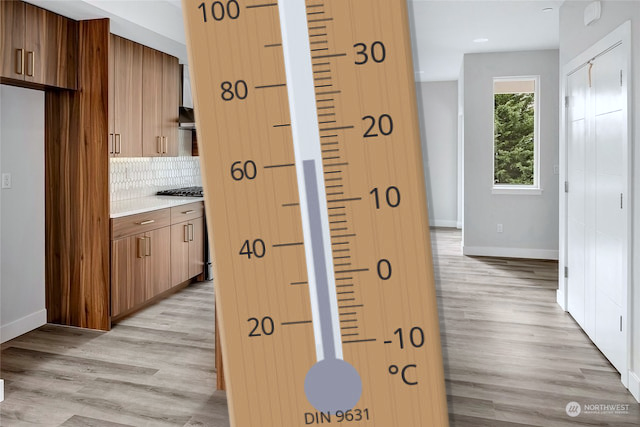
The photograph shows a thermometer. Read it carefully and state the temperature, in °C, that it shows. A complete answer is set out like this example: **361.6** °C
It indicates **16** °C
